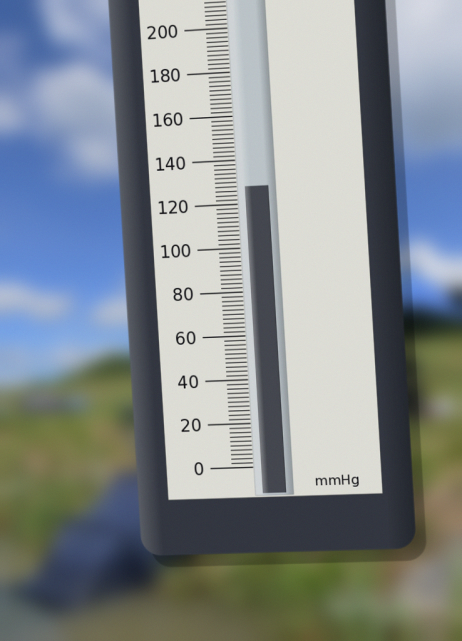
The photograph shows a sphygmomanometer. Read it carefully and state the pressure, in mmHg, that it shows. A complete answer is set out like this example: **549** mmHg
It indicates **128** mmHg
